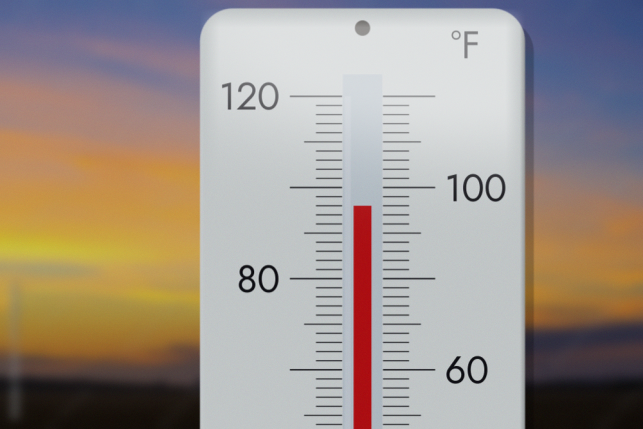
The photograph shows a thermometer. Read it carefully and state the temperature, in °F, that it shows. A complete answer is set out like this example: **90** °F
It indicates **96** °F
